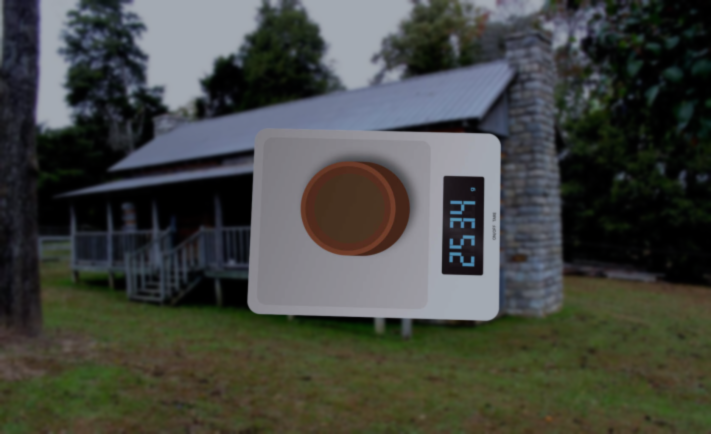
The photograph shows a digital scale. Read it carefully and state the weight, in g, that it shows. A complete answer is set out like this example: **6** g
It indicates **2534** g
